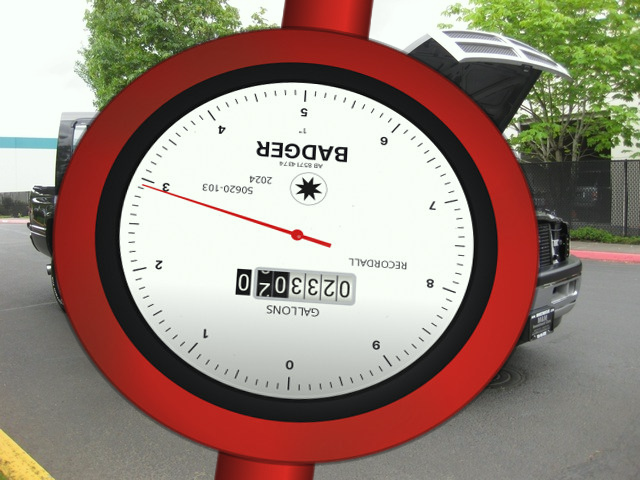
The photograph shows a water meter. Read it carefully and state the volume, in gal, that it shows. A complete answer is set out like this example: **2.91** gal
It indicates **233022.9** gal
